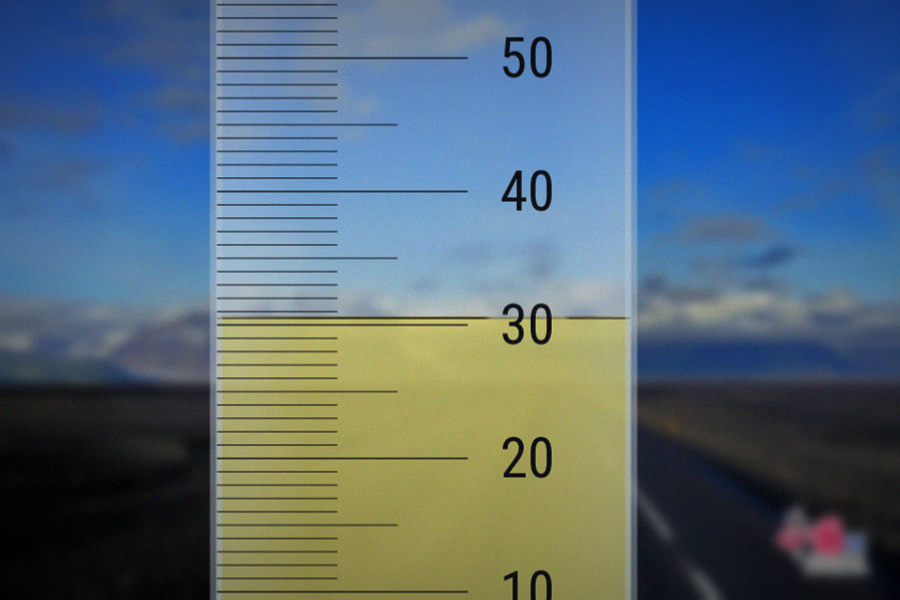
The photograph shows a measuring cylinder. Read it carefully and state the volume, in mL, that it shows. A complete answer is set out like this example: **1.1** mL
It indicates **30.5** mL
